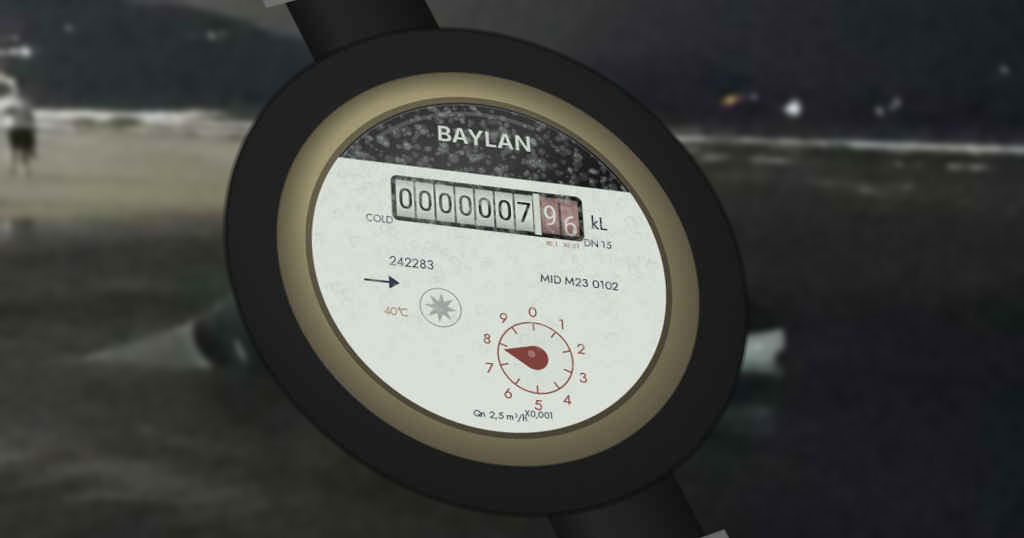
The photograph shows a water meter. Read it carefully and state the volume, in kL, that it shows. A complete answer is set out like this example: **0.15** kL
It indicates **7.957** kL
